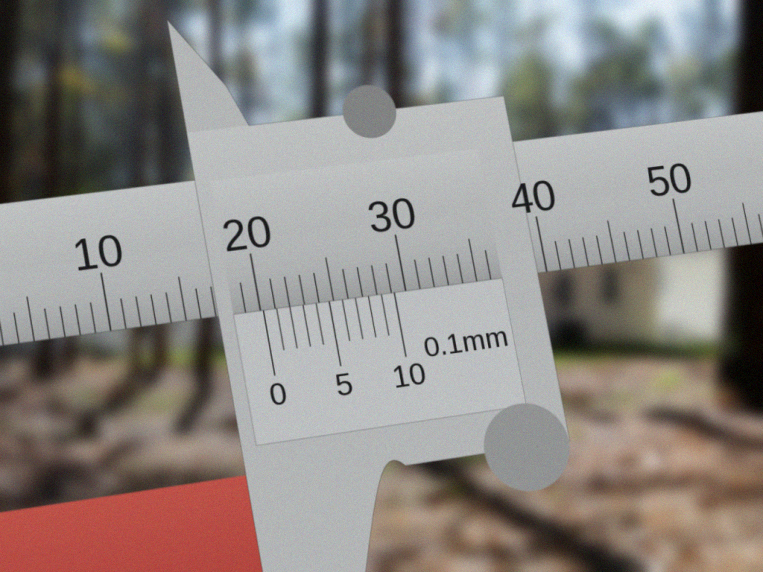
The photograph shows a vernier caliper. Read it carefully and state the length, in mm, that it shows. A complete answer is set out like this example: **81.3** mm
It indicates **20.2** mm
